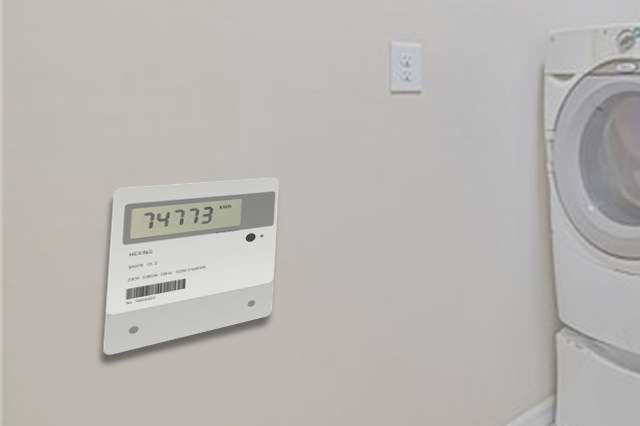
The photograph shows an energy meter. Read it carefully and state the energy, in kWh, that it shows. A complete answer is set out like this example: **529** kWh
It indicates **74773** kWh
